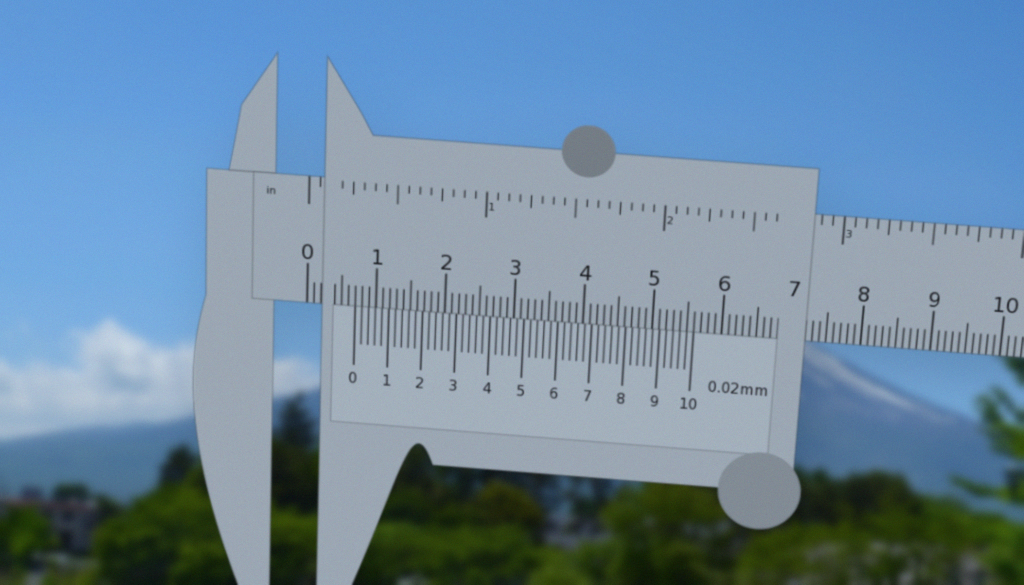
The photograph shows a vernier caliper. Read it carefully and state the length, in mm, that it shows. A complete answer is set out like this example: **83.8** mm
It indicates **7.0** mm
